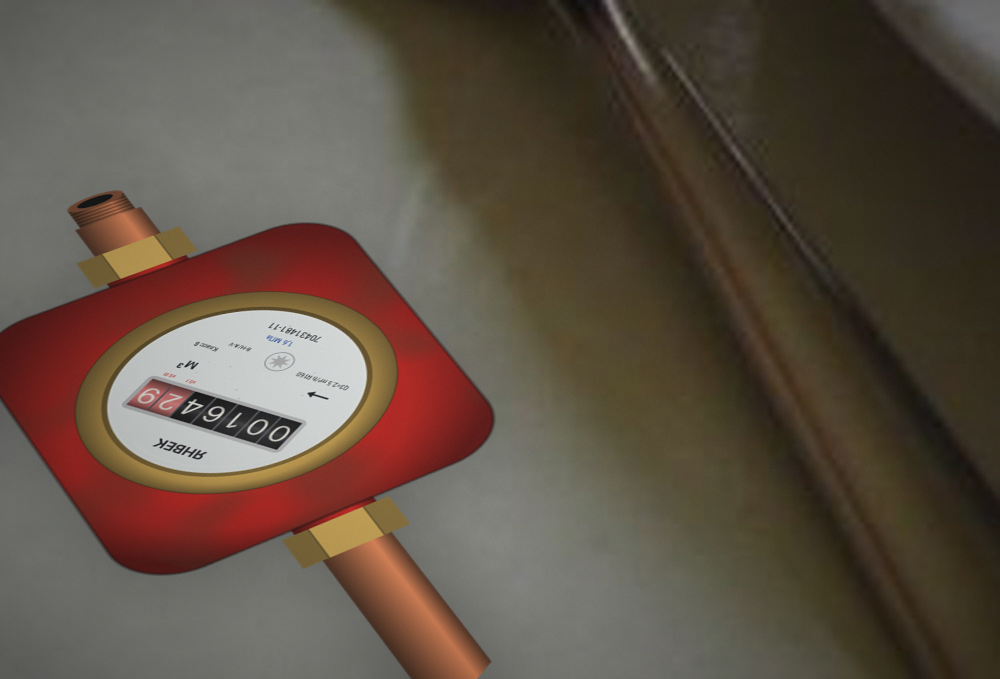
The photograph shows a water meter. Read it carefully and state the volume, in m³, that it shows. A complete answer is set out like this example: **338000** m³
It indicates **164.29** m³
